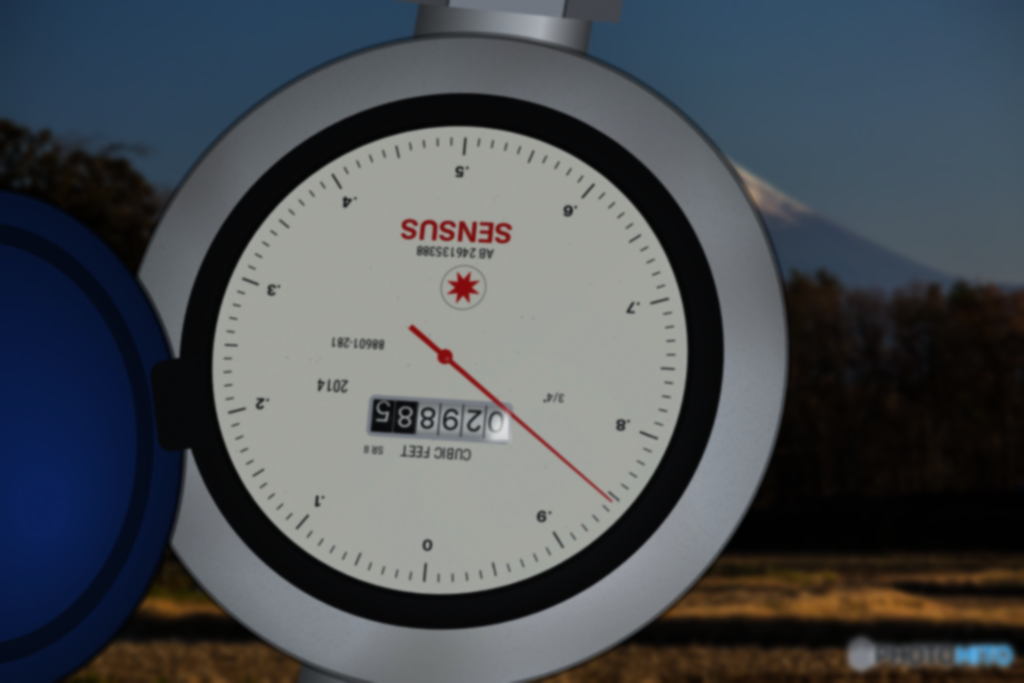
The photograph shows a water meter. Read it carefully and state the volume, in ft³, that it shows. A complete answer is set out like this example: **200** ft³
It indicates **29884.85** ft³
